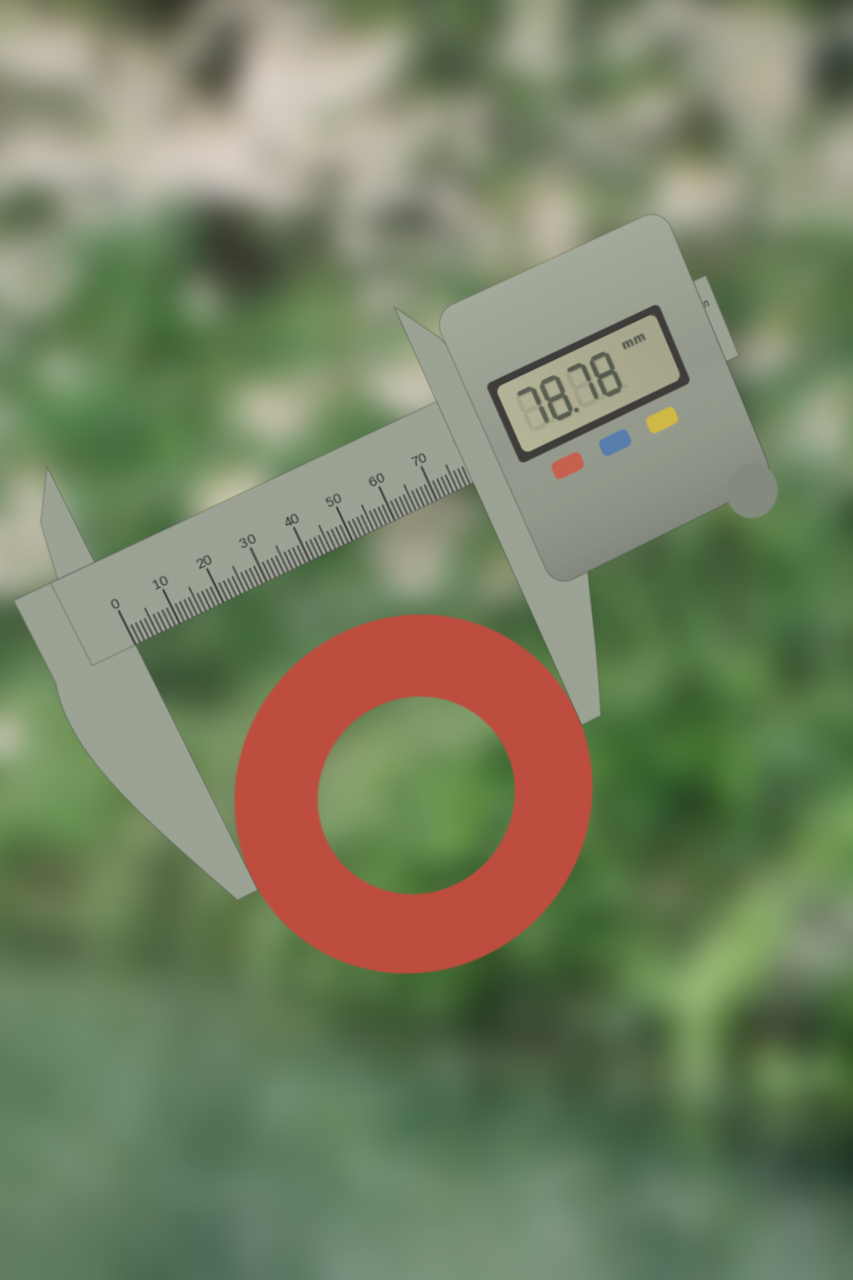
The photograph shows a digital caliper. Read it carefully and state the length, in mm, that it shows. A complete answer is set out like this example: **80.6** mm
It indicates **78.78** mm
